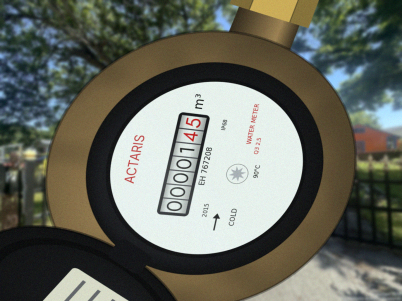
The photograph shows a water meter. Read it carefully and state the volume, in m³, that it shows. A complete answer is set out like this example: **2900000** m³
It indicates **1.45** m³
